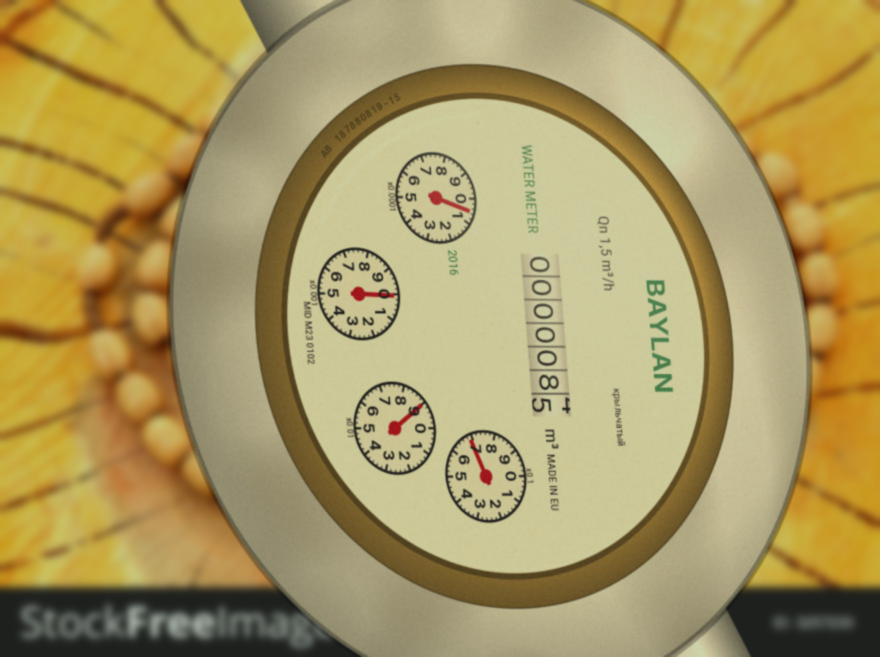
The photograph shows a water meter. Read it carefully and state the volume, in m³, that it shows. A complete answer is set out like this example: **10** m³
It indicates **84.6900** m³
